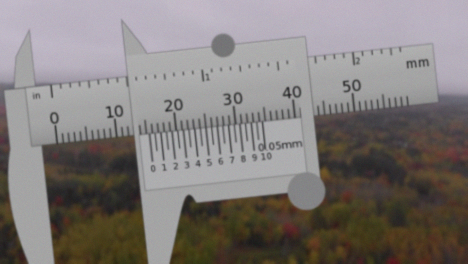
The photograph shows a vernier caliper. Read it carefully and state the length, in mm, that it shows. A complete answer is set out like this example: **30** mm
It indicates **15.5** mm
